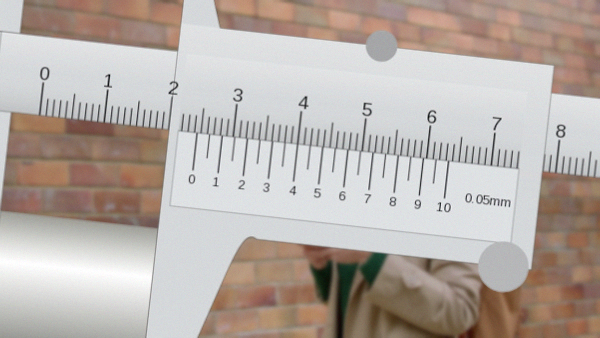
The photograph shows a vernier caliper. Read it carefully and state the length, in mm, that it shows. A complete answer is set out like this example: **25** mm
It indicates **24.4** mm
